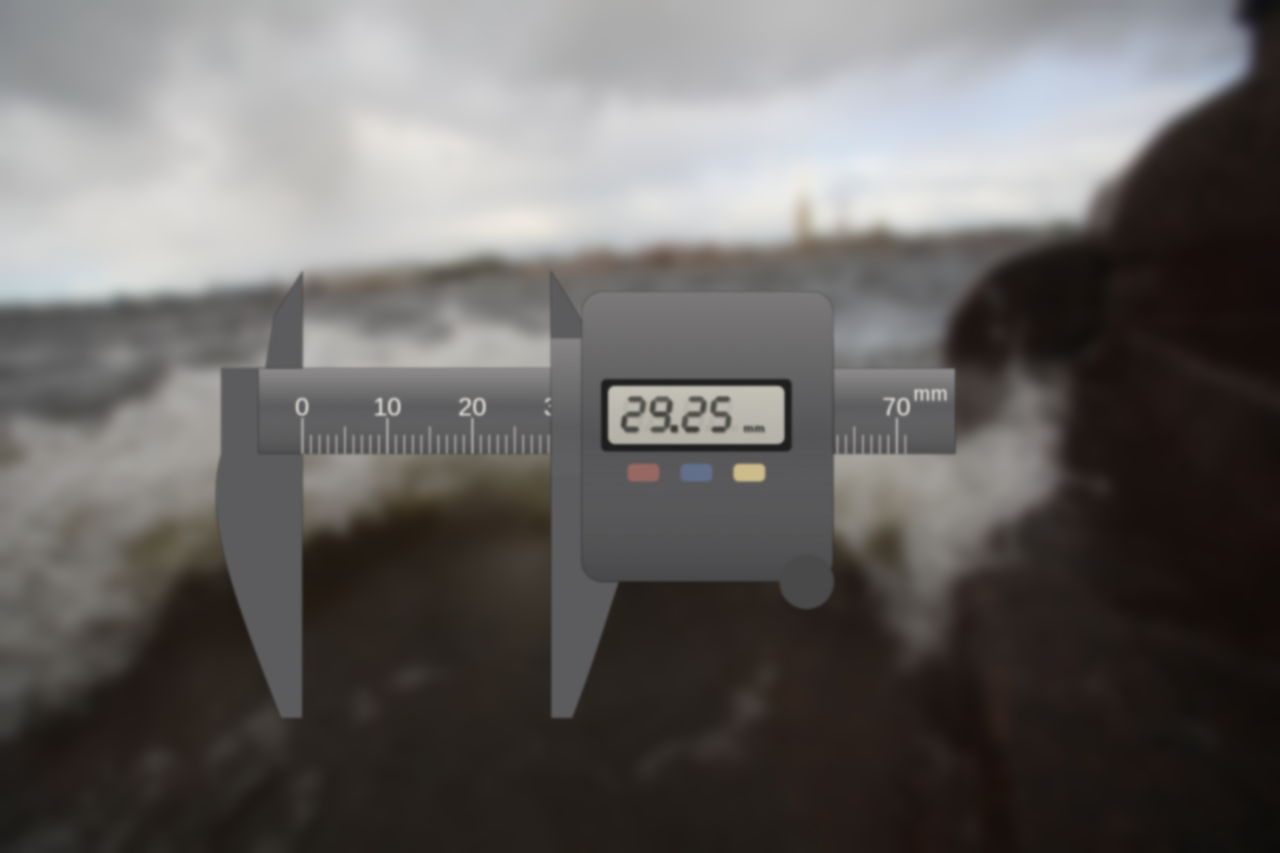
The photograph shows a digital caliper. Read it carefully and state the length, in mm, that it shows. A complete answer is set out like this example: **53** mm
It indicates **29.25** mm
